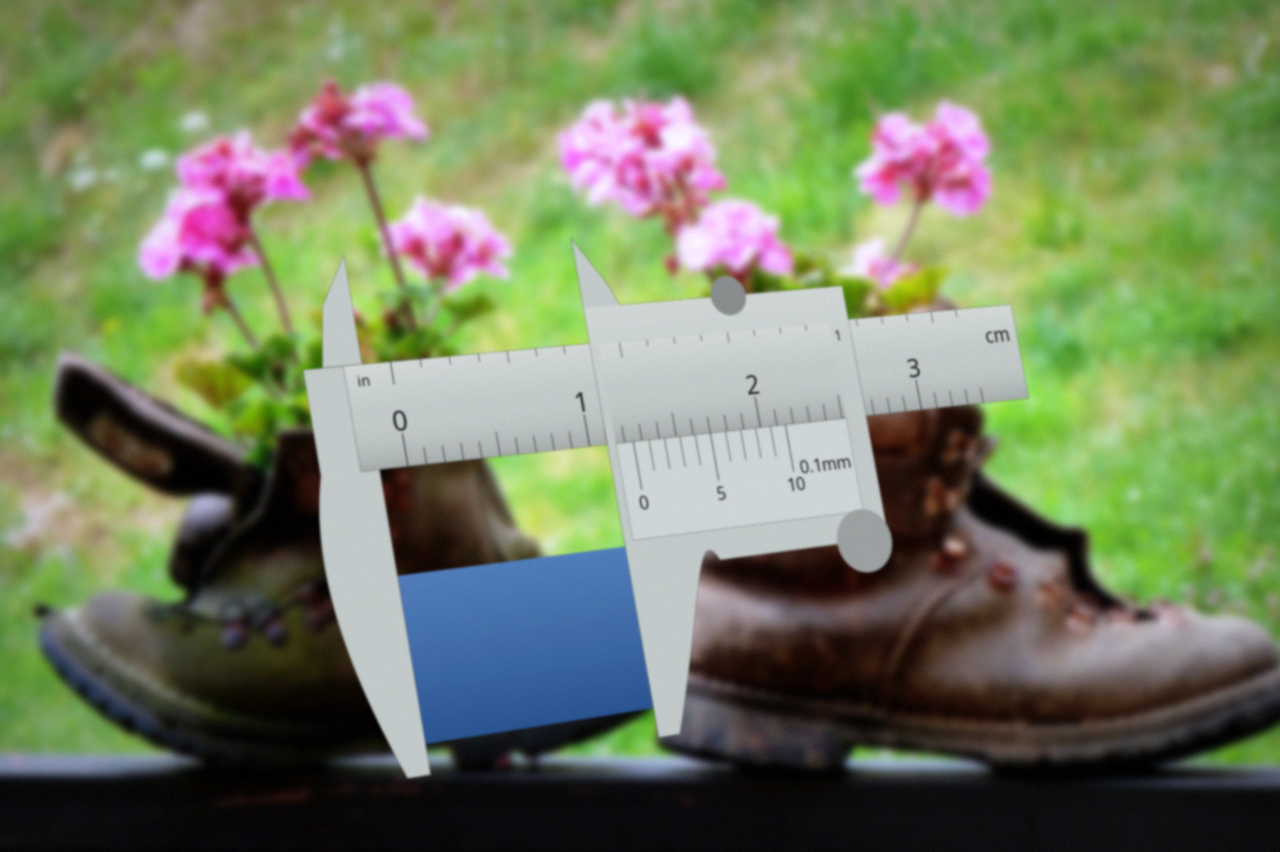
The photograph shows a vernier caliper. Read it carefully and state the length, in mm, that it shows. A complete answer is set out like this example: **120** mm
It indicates **12.5** mm
